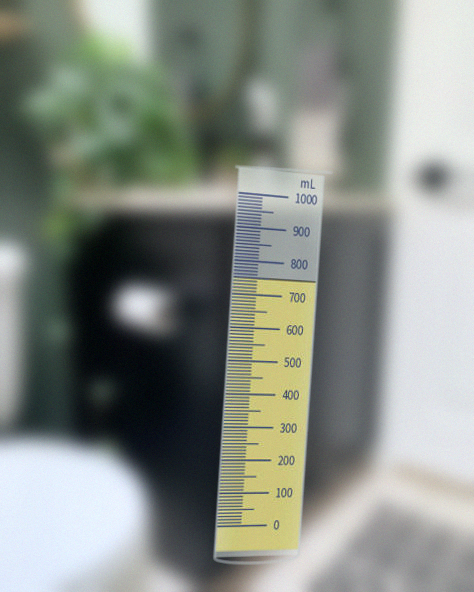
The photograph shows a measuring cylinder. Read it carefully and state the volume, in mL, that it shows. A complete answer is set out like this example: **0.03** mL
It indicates **750** mL
